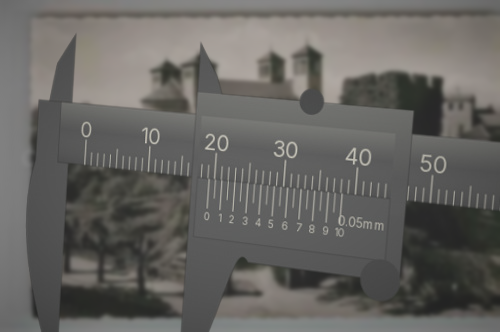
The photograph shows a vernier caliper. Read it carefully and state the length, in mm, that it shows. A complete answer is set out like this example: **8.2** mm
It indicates **19.2** mm
